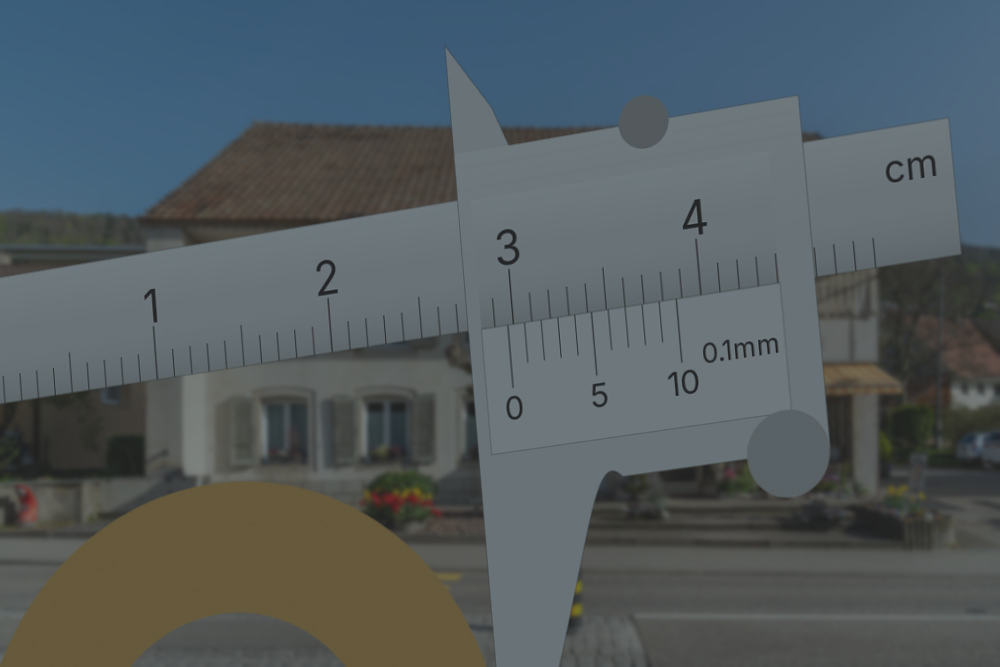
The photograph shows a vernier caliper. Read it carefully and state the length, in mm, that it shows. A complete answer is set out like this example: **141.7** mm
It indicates **29.7** mm
